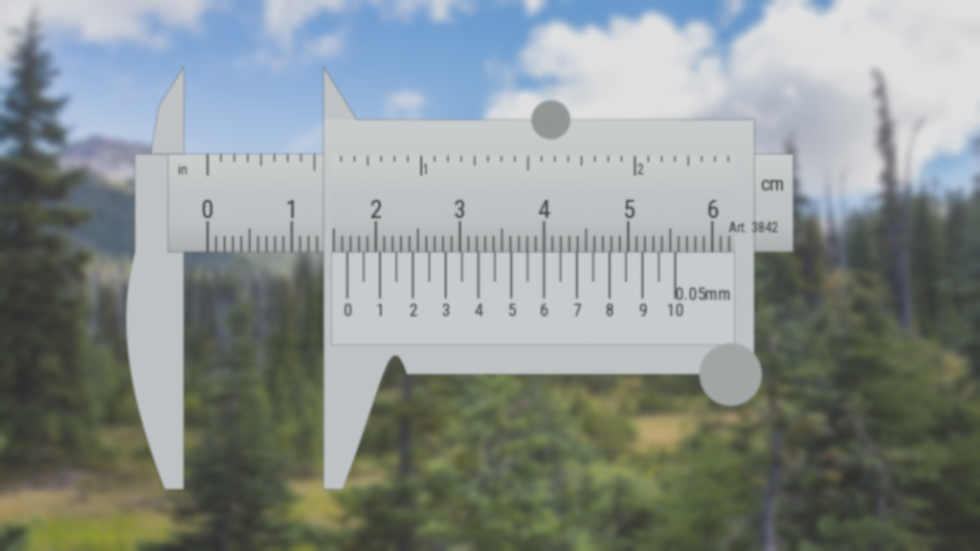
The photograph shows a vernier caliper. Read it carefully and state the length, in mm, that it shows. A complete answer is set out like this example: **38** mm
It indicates **16.6** mm
